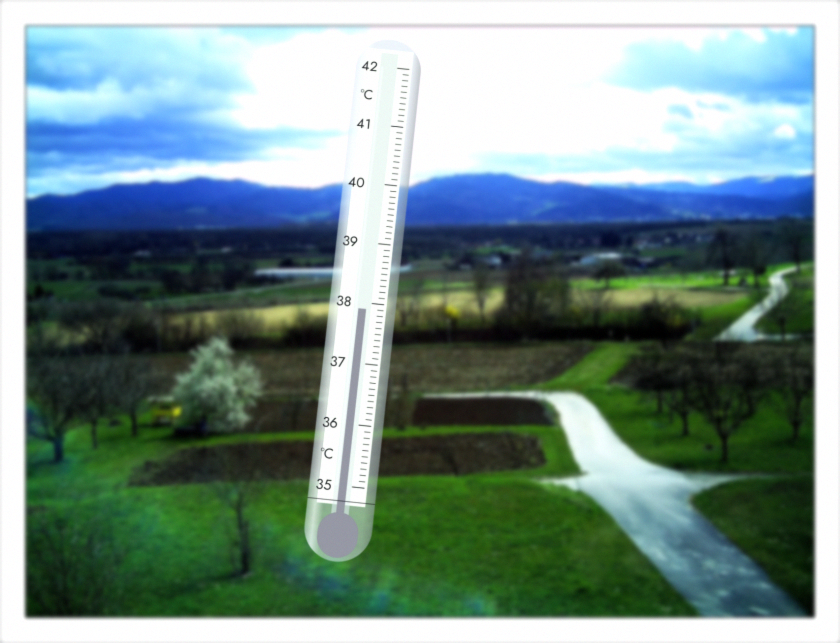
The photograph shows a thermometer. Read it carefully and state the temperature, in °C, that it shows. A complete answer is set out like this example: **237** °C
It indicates **37.9** °C
